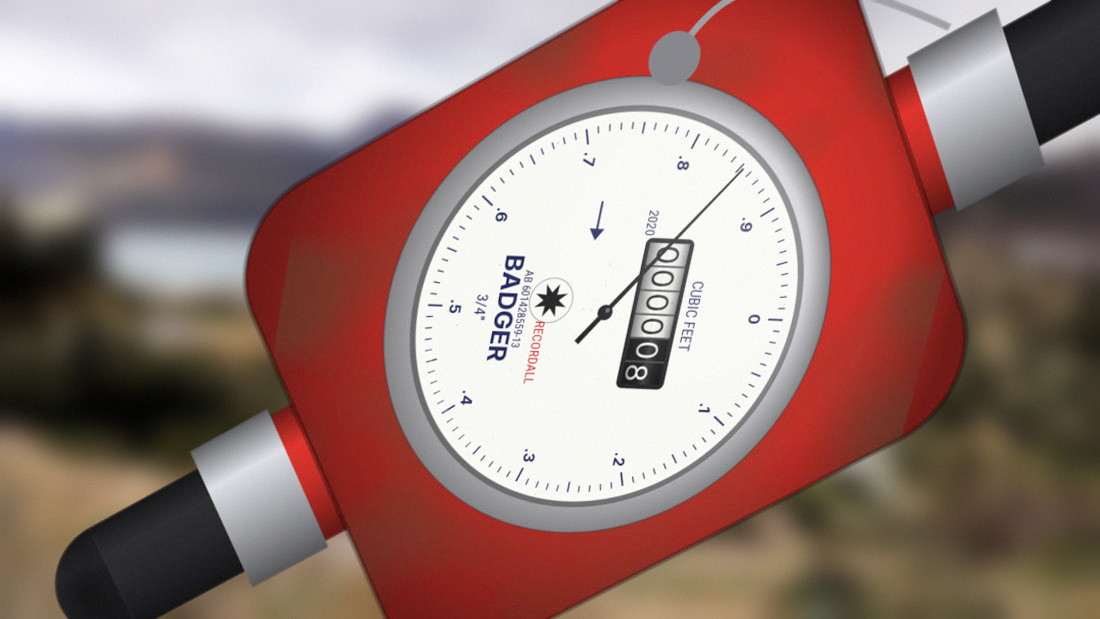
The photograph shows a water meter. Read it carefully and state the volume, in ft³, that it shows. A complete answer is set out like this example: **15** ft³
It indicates **7.85** ft³
